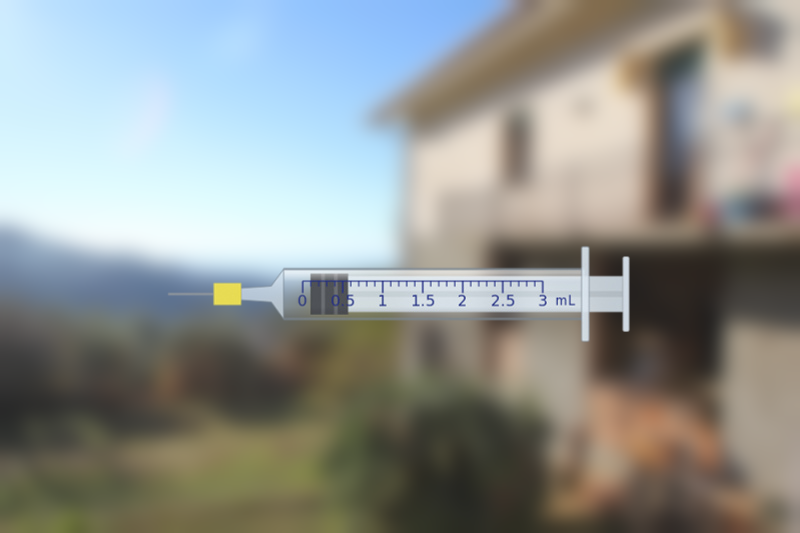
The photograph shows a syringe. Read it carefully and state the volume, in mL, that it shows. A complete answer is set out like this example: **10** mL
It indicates **0.1** mL
